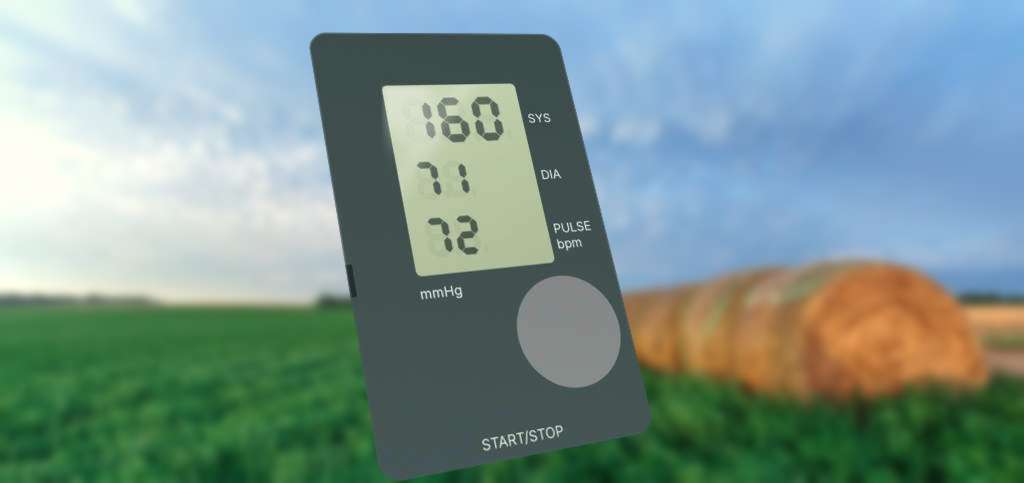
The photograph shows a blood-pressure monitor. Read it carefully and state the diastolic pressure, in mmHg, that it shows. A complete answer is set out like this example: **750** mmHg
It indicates **71** mmHg
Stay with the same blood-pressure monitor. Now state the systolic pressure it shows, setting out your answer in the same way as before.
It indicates **160** mmHg
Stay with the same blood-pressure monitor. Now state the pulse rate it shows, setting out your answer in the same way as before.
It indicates **72** bpm
